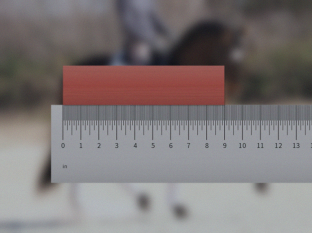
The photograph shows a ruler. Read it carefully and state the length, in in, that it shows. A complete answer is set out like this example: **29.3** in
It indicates **9** in
